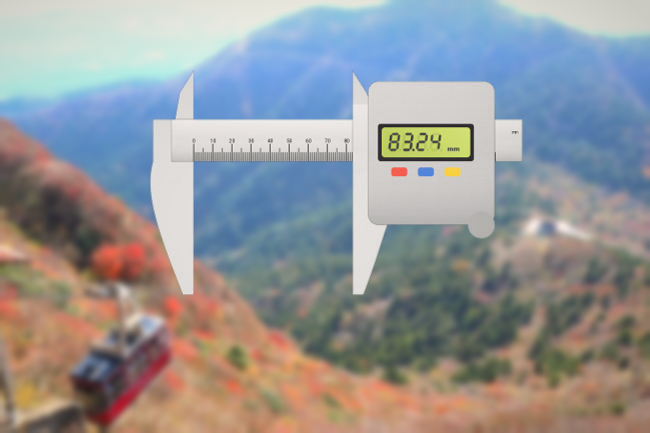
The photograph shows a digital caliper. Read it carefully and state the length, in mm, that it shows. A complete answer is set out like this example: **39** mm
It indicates **83.24** mm
